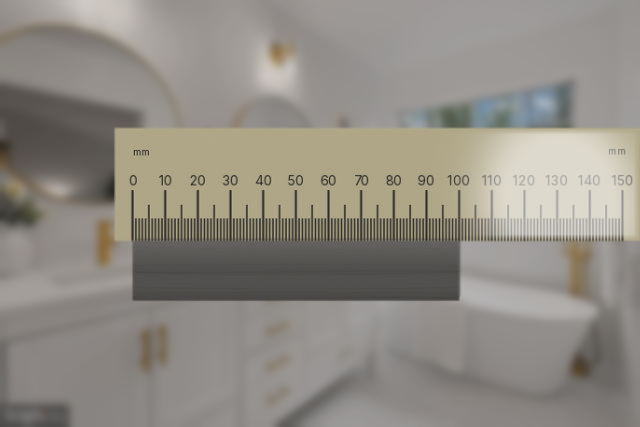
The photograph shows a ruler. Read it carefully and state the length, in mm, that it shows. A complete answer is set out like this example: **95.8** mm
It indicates **100** mm
